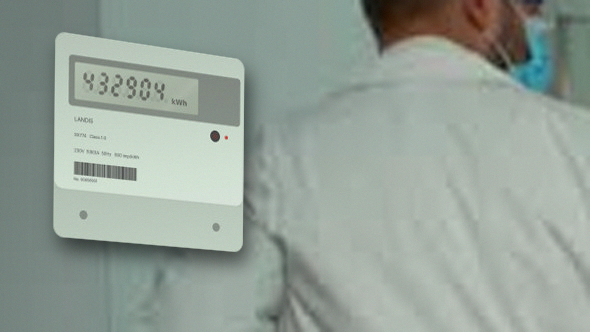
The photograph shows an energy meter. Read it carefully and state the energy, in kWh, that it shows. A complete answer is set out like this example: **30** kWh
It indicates **432904** kWh
